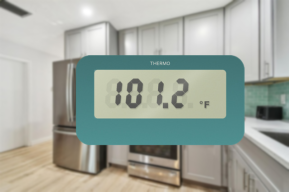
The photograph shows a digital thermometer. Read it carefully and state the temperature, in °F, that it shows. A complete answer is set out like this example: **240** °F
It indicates **101.2** °F
